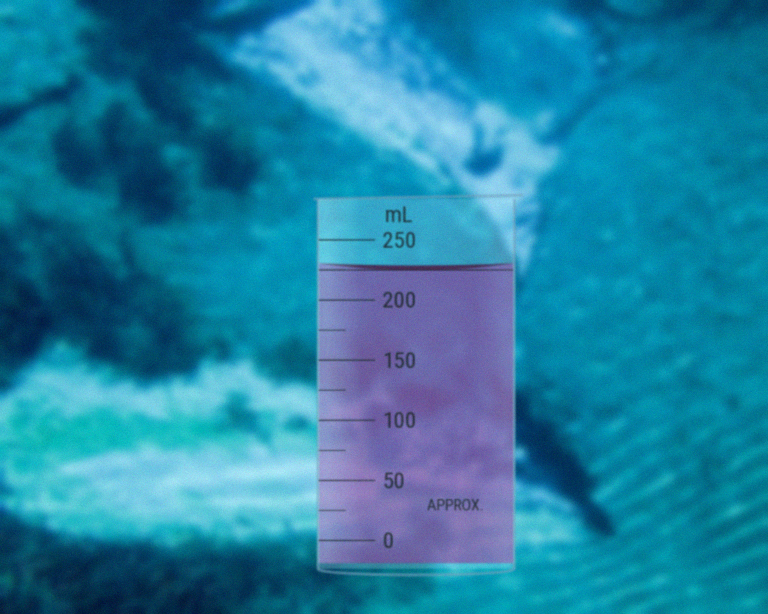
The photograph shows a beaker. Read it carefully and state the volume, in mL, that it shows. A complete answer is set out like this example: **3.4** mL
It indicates **225** mL
